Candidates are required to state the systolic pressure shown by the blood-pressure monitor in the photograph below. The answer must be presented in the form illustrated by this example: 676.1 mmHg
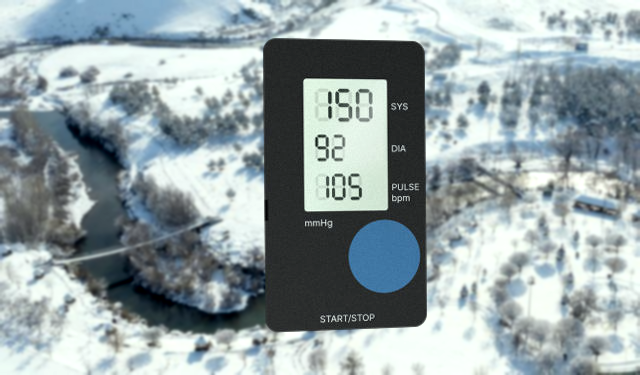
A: 150 mmHg
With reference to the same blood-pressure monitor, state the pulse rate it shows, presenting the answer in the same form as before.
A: 105 bpm
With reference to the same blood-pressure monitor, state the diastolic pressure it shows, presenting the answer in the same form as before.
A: 92 mmHg
